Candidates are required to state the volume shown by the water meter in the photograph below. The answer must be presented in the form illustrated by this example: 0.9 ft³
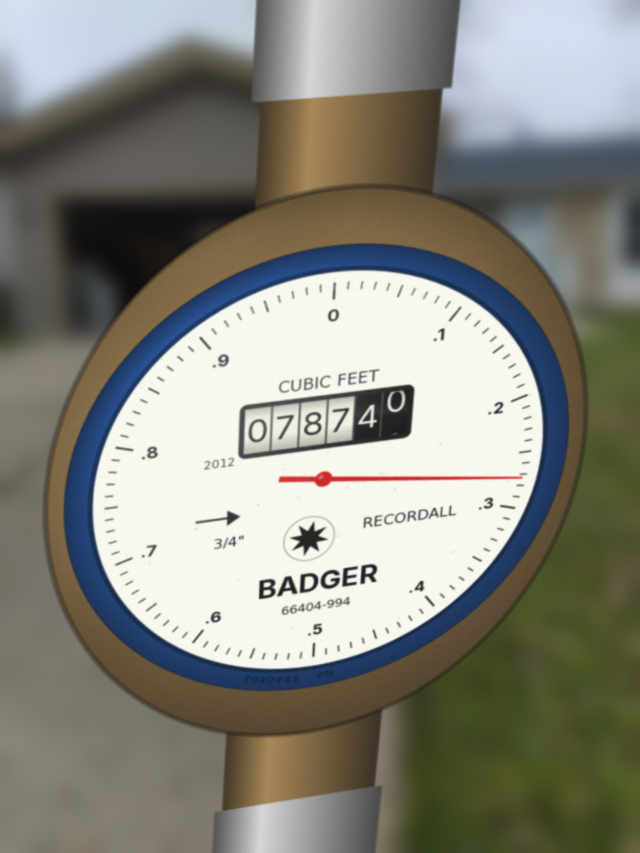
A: 78740.27 ft³
